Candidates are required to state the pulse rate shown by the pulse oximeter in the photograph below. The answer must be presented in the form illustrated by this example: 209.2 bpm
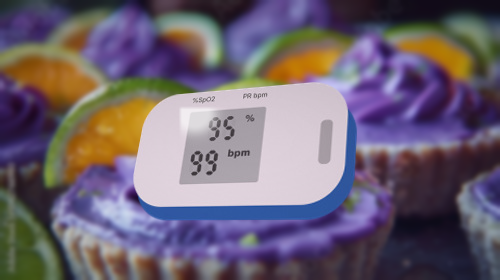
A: 99 bpm
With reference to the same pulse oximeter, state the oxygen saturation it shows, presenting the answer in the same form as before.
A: 95 %
